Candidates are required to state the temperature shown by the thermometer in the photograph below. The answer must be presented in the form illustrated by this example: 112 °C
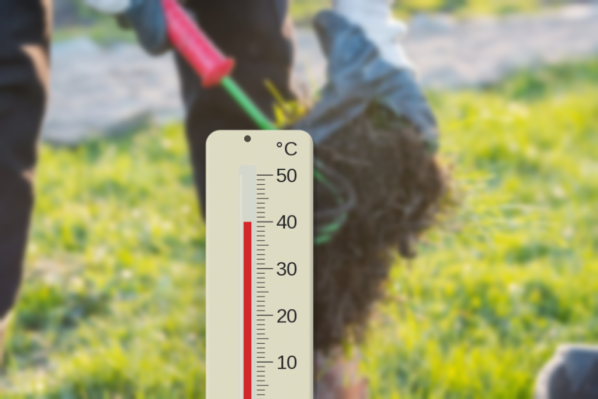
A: 40 °C
